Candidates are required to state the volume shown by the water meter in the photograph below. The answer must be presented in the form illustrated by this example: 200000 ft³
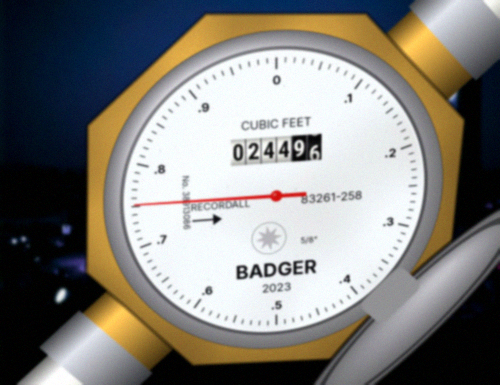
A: 24495.75 ft³
